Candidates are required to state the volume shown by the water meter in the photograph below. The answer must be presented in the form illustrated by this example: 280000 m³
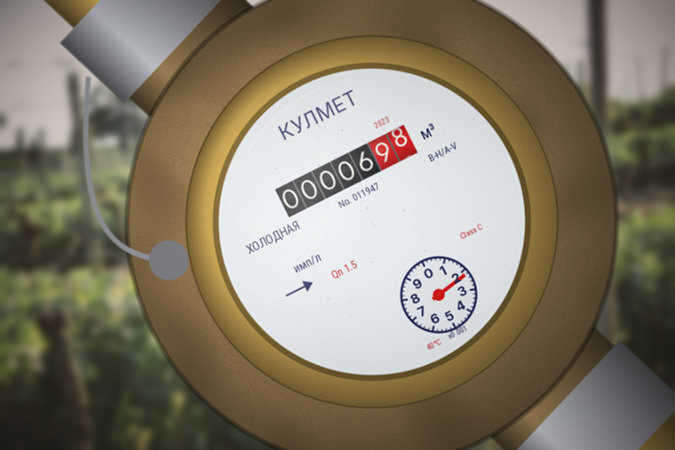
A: 6.982 m³
